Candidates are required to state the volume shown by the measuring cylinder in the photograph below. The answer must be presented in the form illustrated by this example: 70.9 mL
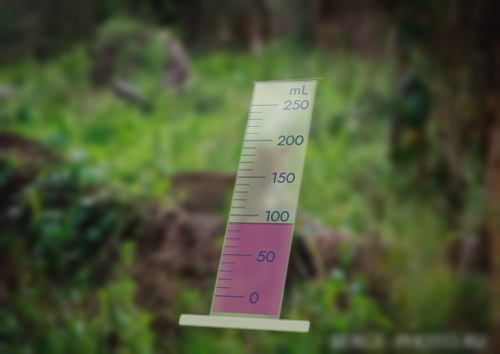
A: 90 mL
